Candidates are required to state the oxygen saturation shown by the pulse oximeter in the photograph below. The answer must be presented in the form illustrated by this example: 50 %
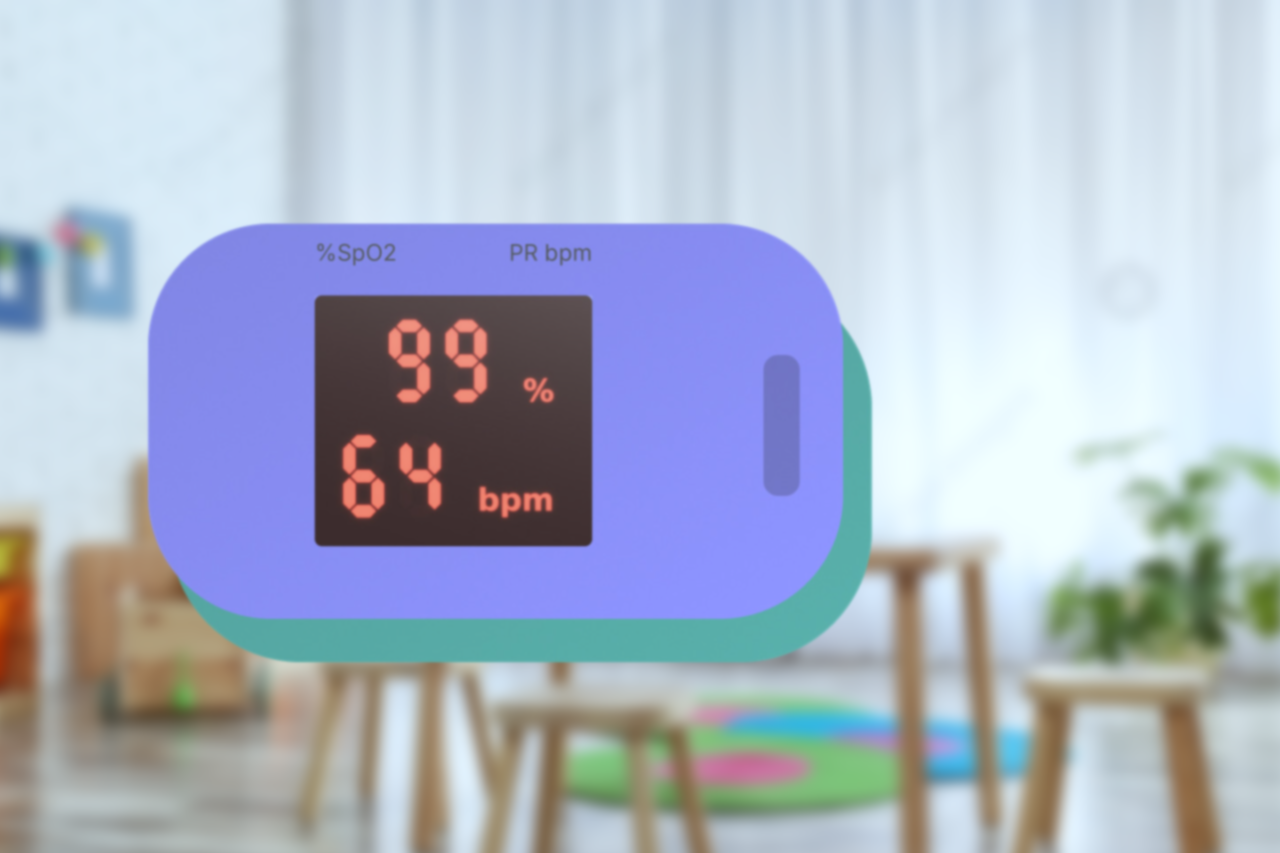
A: 99 %
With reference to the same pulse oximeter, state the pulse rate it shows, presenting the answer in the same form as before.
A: 64 bpm
